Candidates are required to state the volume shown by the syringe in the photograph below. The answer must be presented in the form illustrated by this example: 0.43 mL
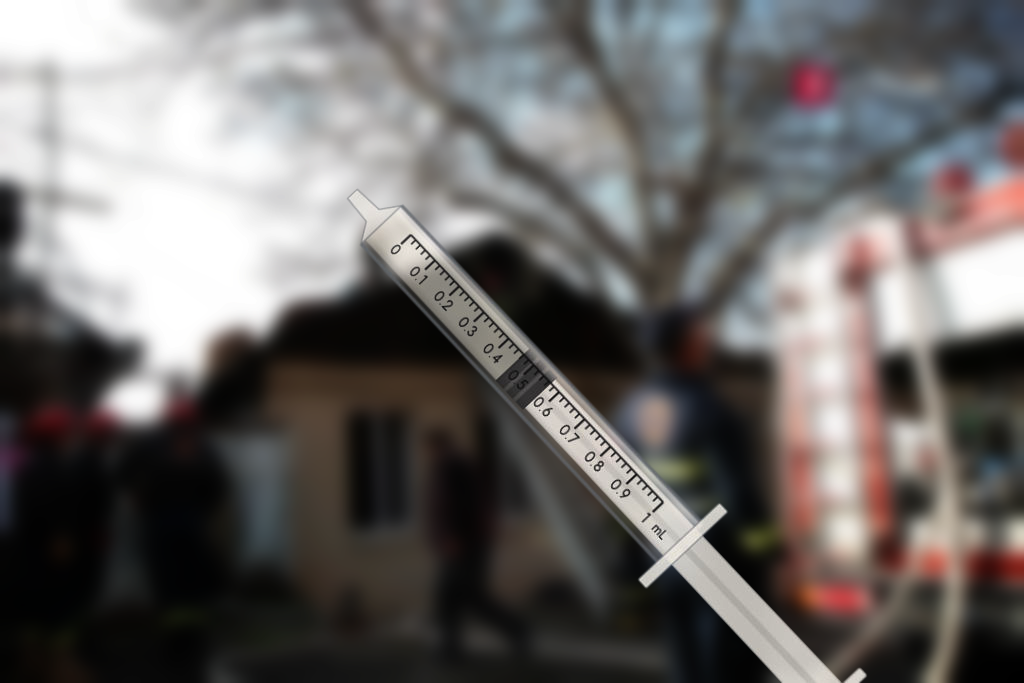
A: 0.46 mL
